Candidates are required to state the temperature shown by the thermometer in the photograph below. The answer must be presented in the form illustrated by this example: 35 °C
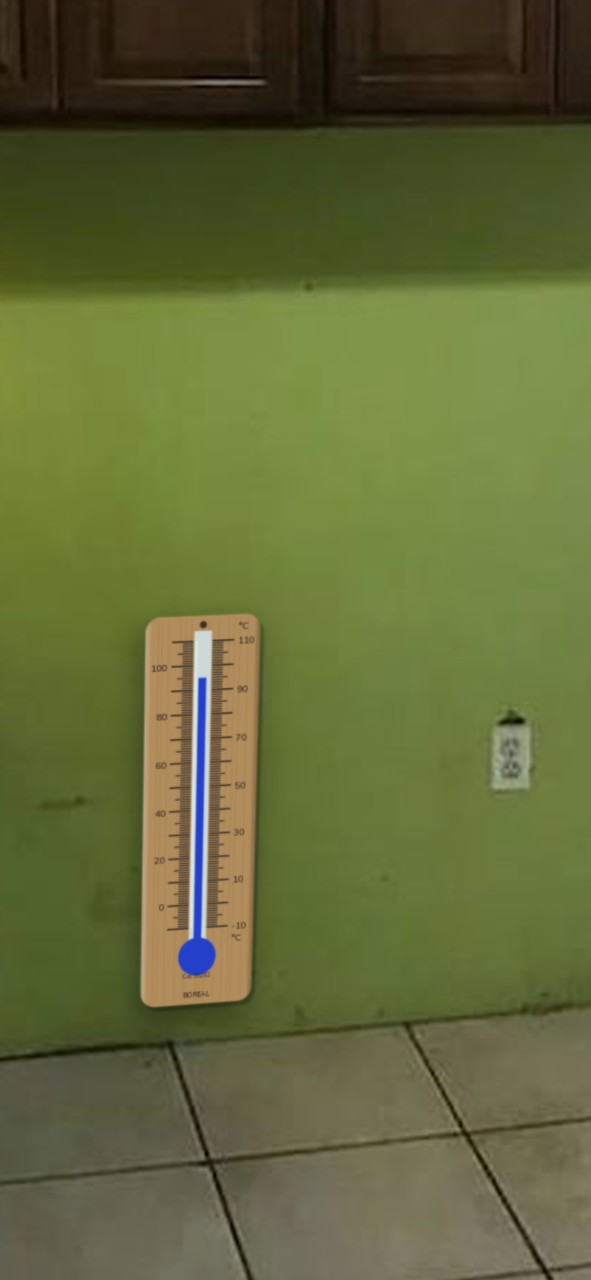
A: 95 °C
